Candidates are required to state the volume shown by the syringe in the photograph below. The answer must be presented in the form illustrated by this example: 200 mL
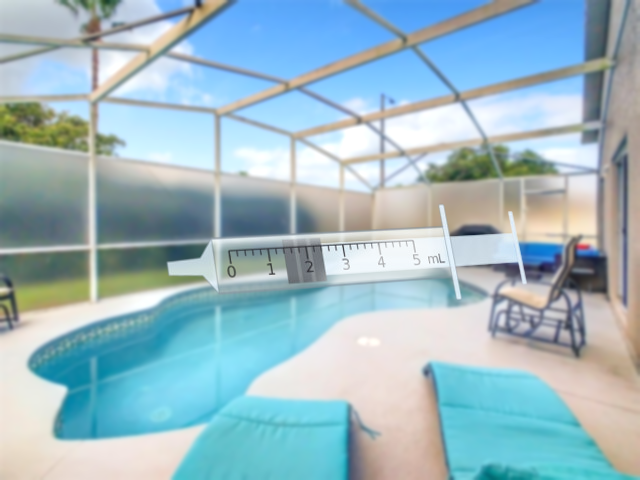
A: 1.4 mL
